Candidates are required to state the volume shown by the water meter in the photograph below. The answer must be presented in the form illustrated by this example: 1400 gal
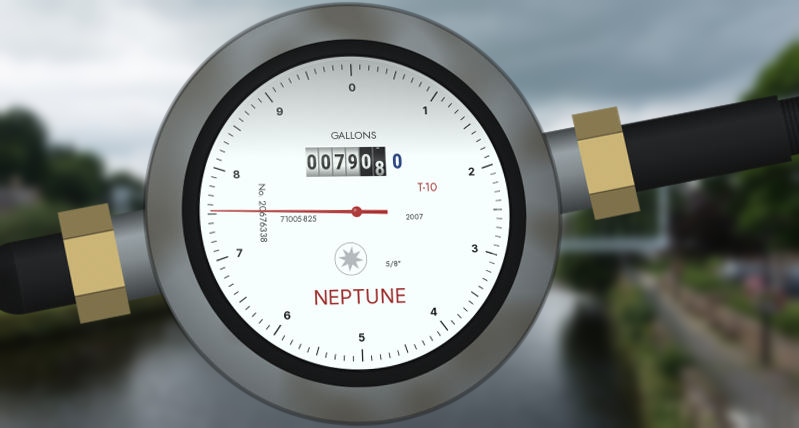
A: 79077.5 gal
